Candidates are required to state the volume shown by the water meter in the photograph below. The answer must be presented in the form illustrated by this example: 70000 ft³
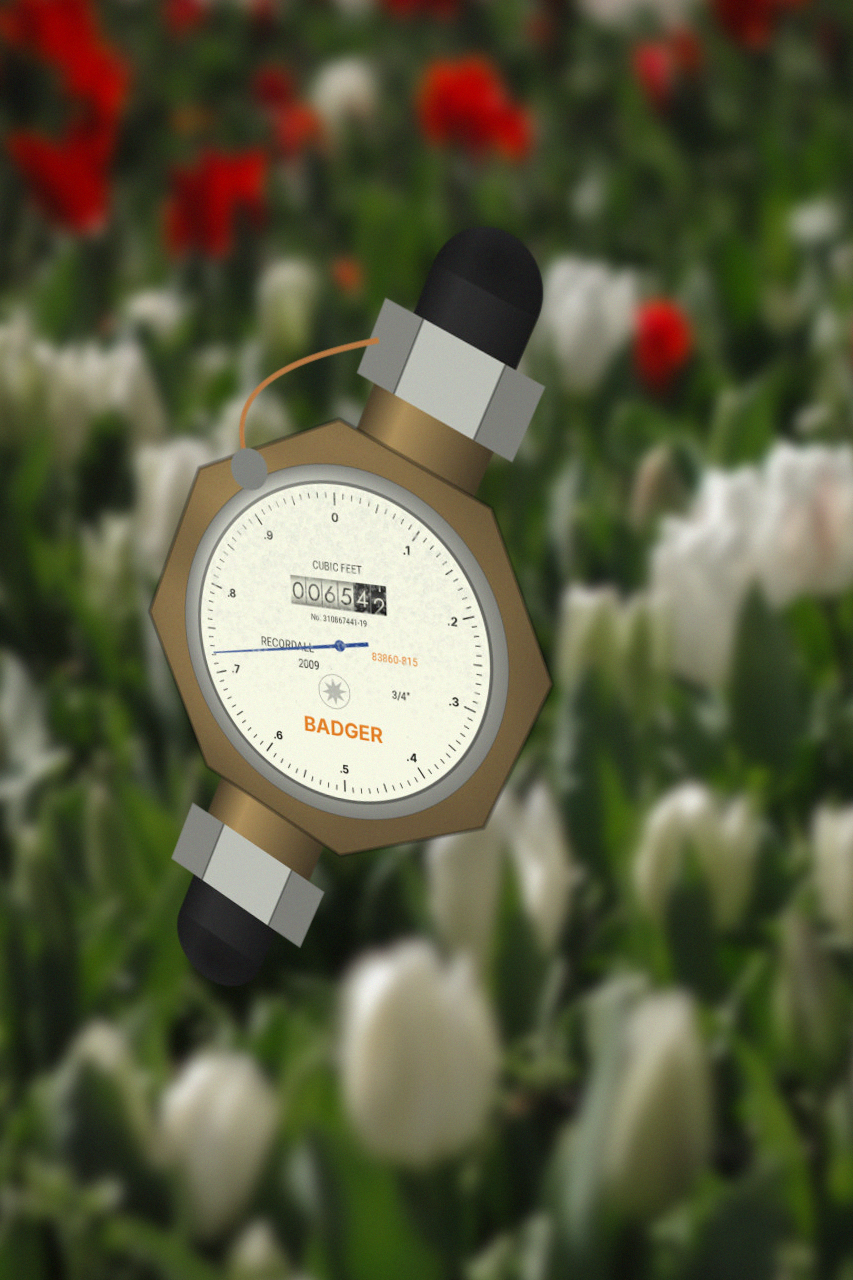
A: 6541.72 ft³
